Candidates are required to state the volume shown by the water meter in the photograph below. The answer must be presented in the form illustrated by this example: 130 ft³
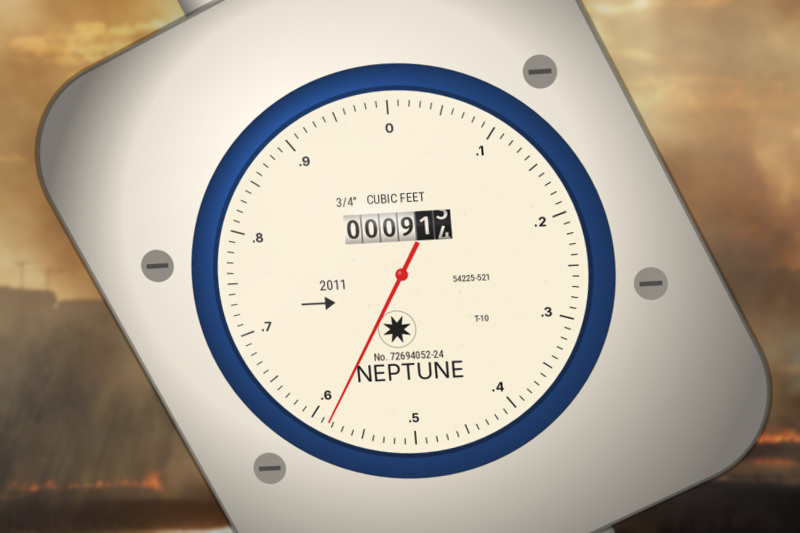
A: 913.58 ft³
